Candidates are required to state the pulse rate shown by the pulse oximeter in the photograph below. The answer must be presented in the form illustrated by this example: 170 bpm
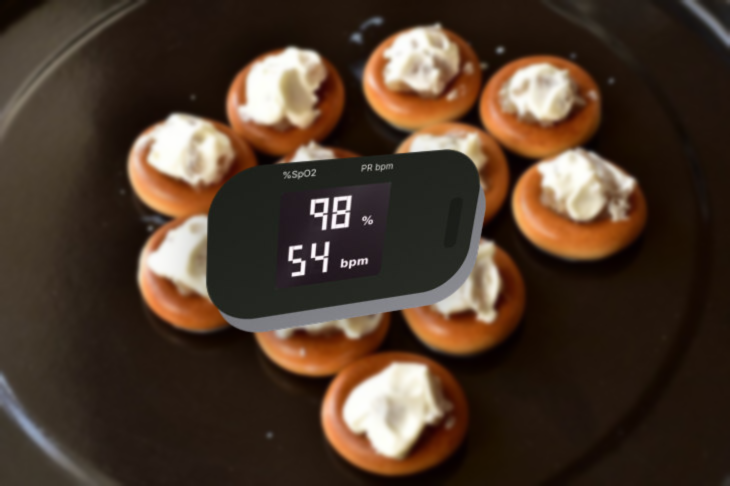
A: 54 bpm
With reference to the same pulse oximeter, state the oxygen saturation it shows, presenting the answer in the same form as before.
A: 98 %
